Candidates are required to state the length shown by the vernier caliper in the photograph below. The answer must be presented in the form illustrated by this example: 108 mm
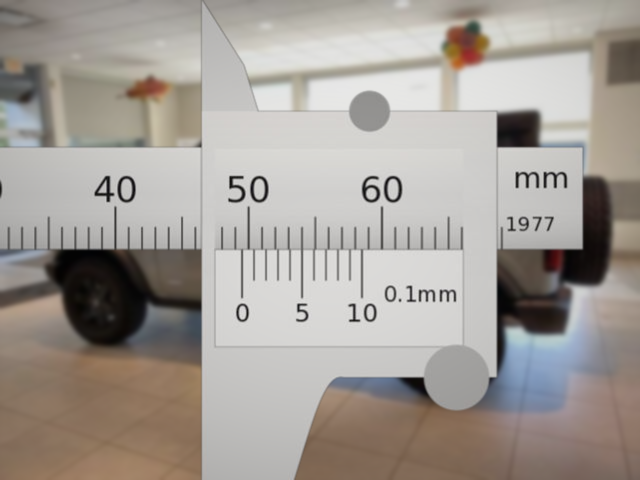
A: 49.5 mm
